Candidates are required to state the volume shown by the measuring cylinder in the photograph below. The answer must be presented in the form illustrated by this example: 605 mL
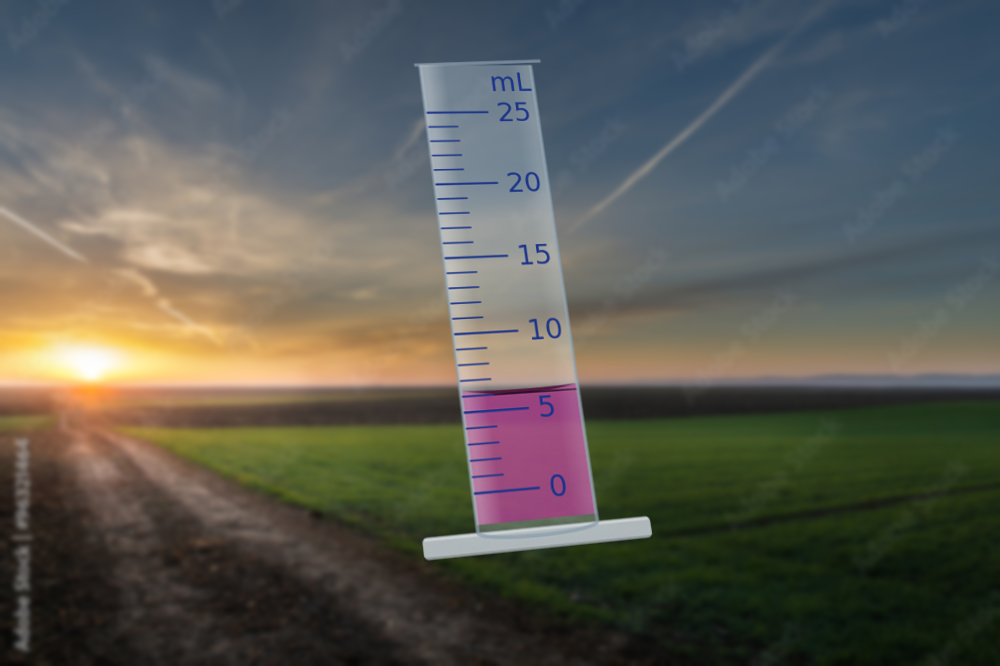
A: 6 mL
